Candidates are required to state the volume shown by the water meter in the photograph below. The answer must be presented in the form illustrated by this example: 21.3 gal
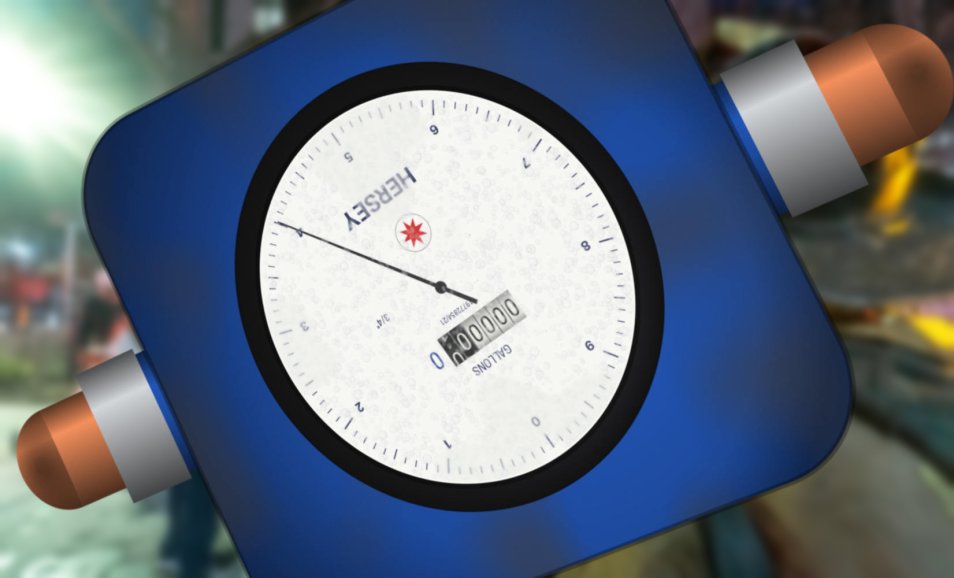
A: 4.0 gal
